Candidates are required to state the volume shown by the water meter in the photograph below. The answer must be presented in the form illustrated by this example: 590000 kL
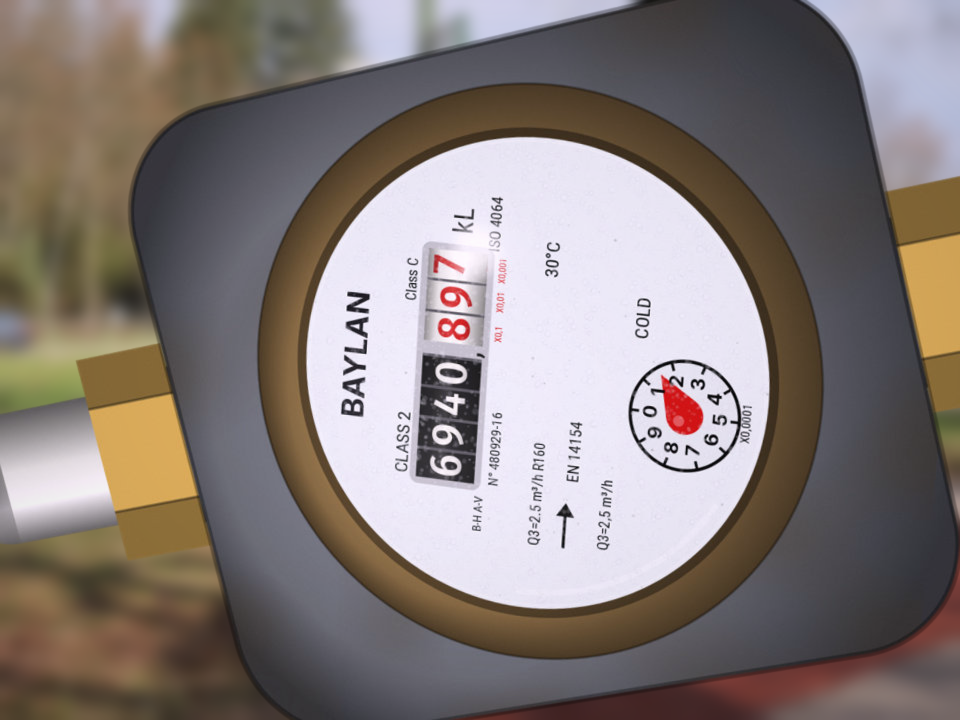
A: 6940.8971 kL
